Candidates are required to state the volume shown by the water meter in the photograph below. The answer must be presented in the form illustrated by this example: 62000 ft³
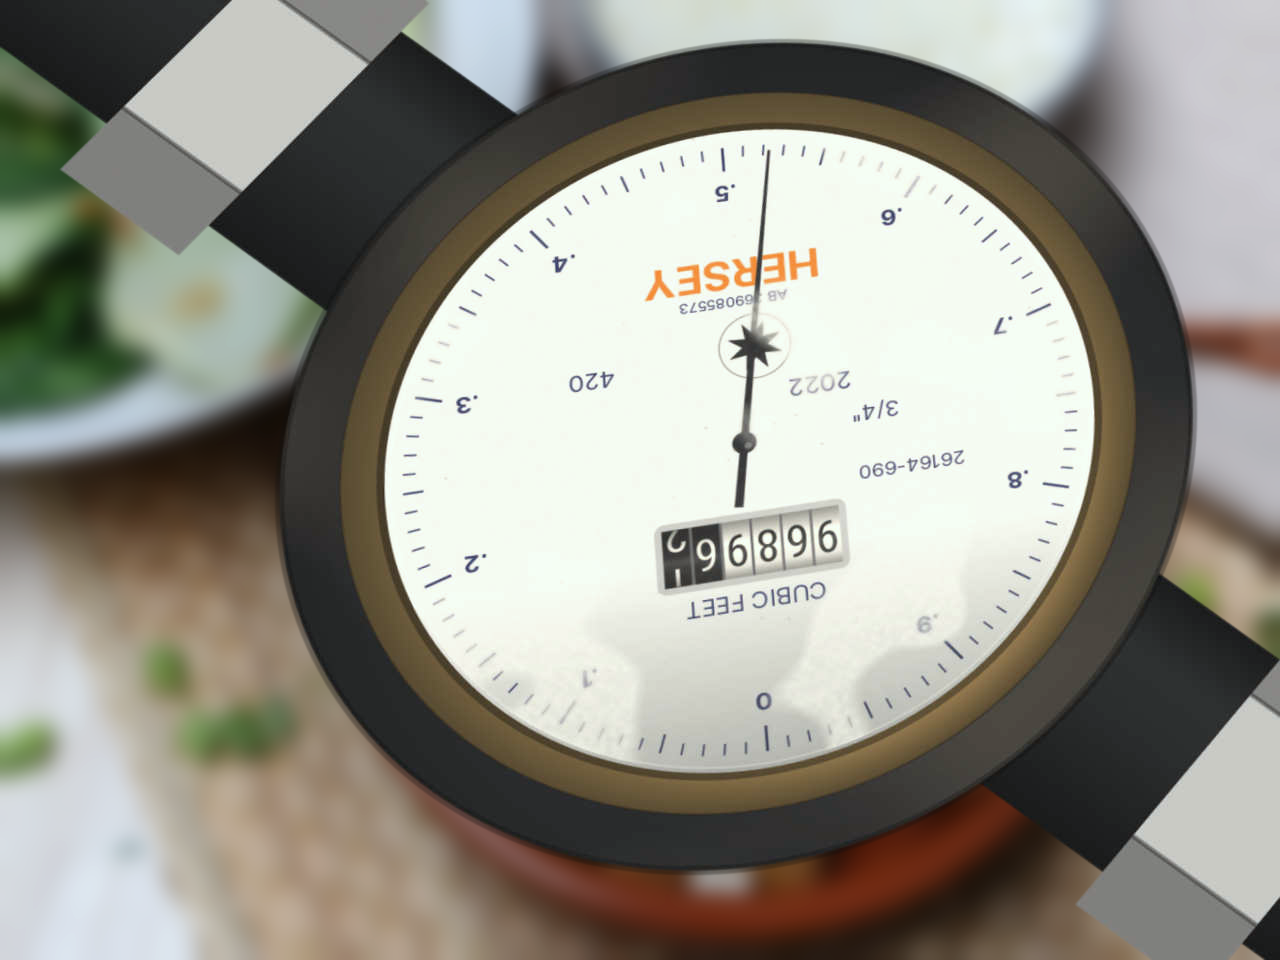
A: 968961.52 ft³
